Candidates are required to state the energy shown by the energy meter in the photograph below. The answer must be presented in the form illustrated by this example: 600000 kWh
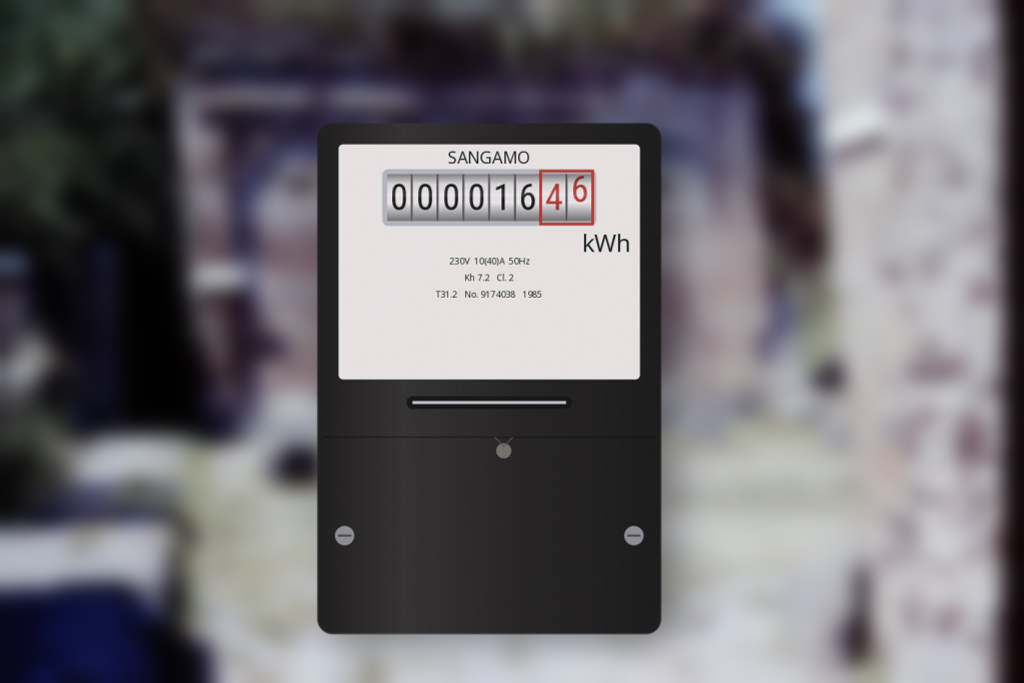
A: 16.46 kWh
